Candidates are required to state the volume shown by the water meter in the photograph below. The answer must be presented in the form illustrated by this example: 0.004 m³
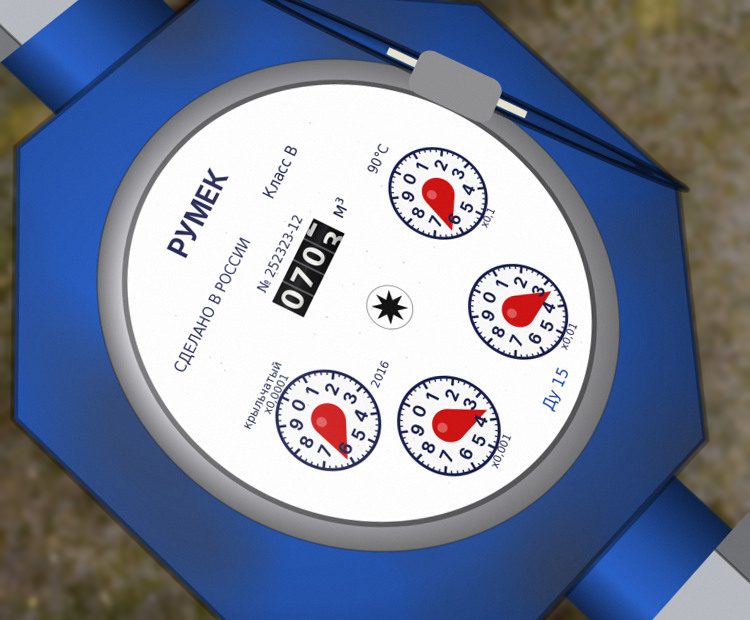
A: 702.6336 m³
